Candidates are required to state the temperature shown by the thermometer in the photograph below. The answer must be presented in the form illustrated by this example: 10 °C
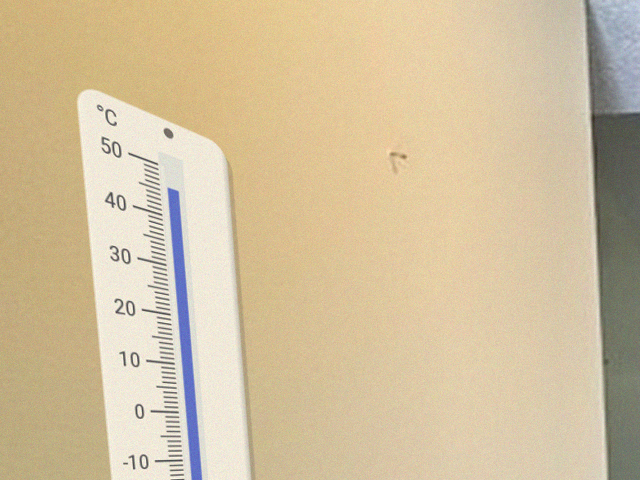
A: 46 °C
